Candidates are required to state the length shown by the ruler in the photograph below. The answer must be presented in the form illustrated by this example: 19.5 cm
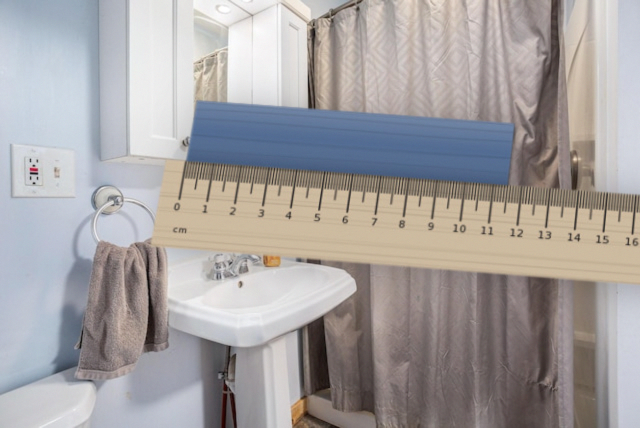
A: 11.5 cm
